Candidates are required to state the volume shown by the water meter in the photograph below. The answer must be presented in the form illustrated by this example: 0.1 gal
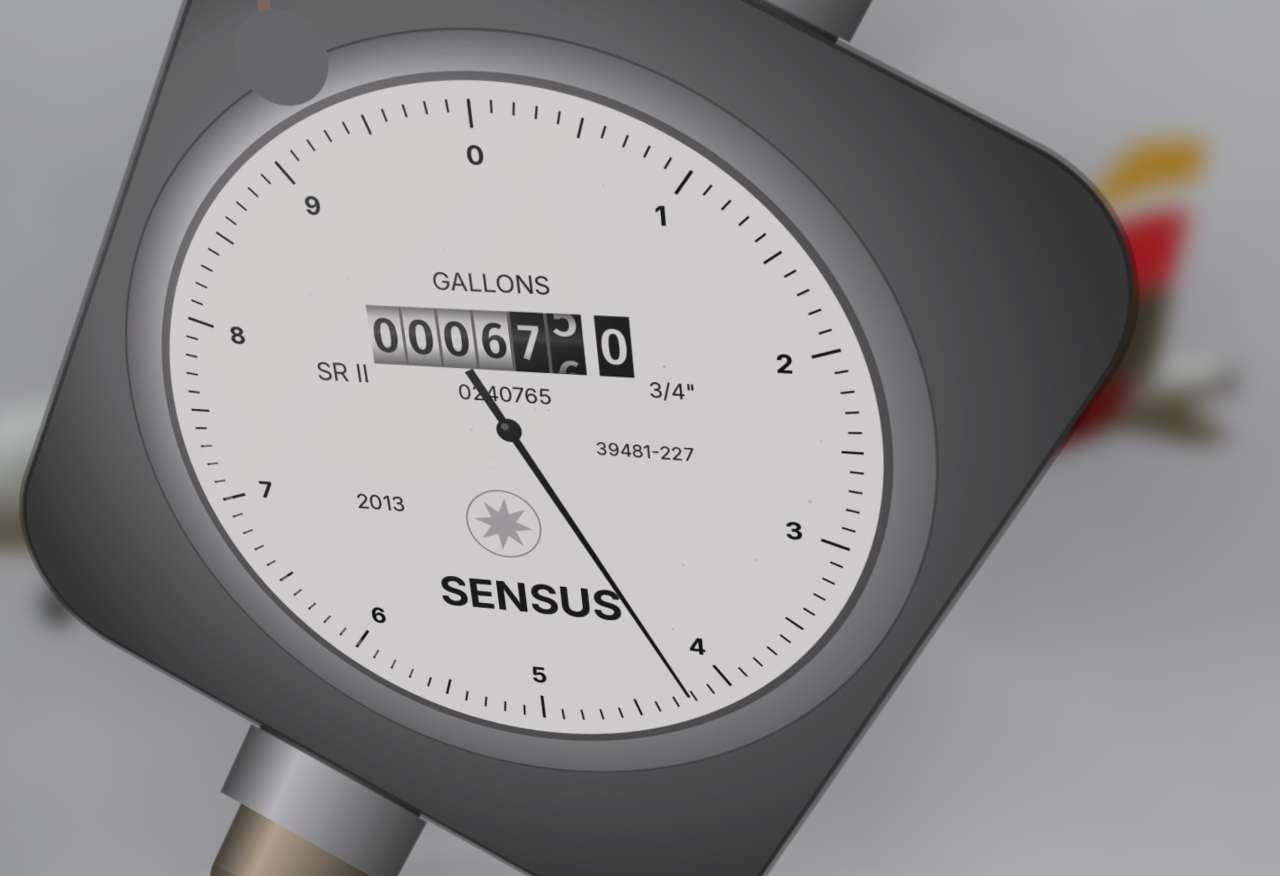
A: 6754.2 gal
